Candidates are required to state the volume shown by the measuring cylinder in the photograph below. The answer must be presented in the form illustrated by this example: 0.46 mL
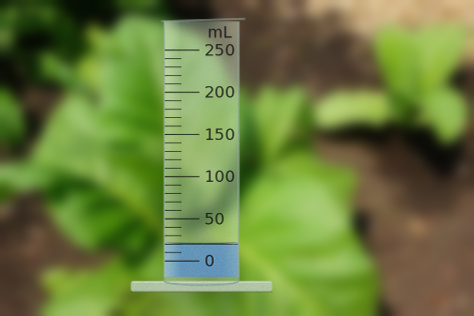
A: 20 mL
